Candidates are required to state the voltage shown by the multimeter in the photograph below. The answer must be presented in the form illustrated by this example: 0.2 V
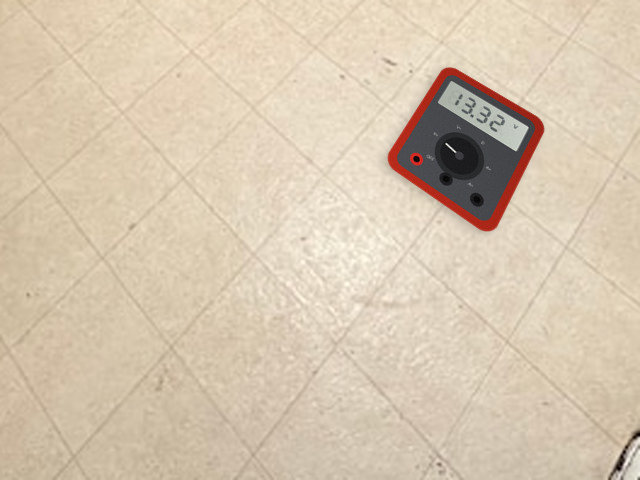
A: 13.32 V
